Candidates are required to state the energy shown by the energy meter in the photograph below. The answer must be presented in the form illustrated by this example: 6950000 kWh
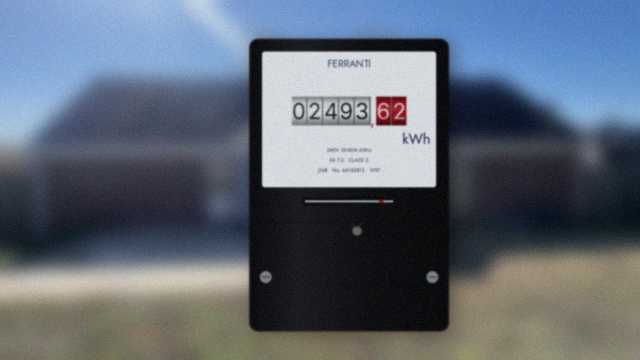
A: 2493.62 kWh
